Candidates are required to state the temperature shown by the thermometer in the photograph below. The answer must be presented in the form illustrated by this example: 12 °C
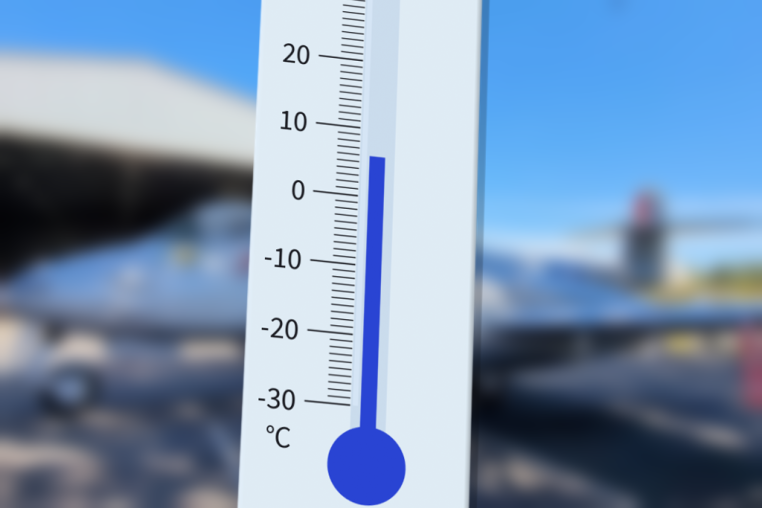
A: 6 °C
